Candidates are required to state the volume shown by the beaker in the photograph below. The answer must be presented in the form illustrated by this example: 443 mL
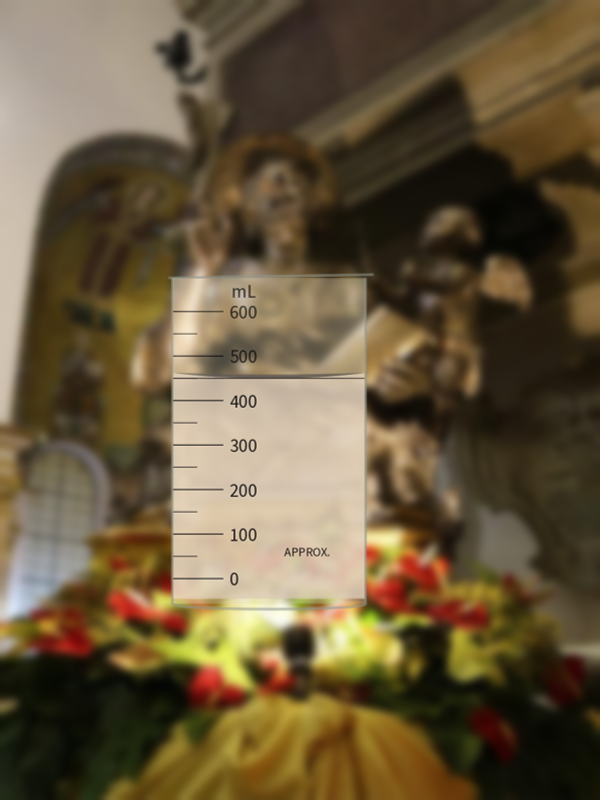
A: 450 mL
